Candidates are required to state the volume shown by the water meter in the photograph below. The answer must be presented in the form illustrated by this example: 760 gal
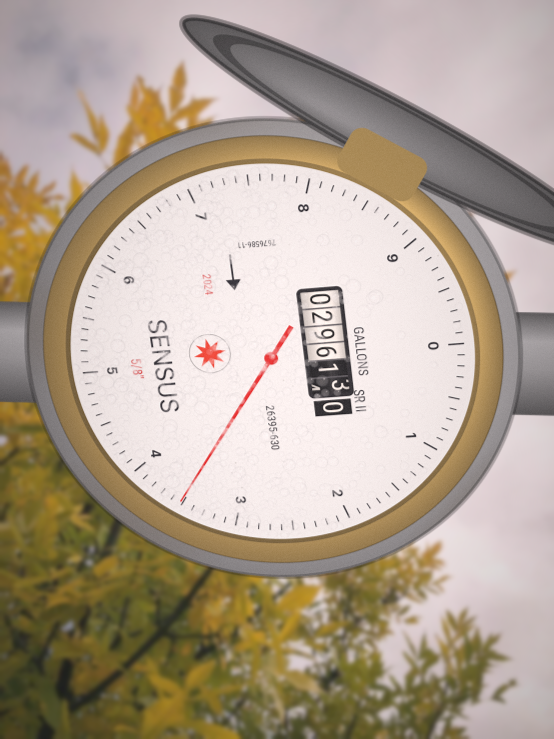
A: 296133.5 gal
